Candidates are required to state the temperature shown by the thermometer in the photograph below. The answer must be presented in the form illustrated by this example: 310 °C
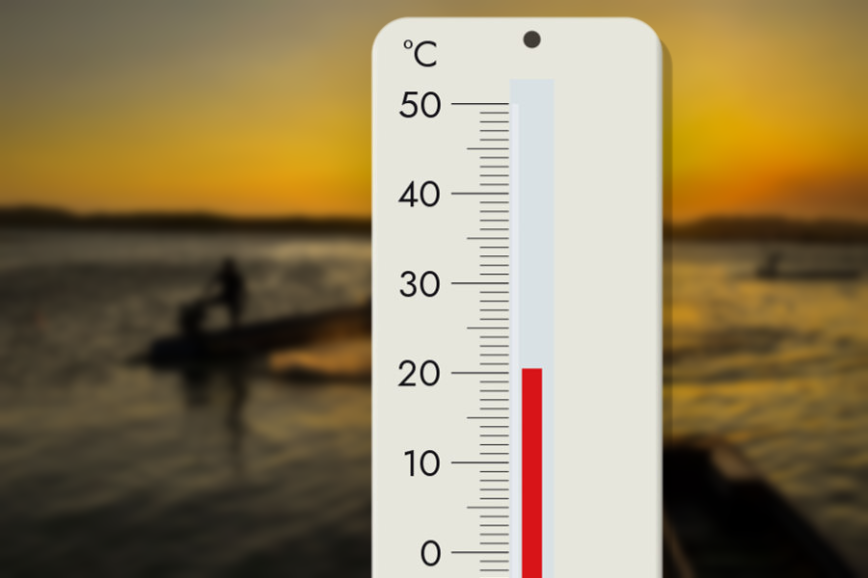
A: 20.5 °C
